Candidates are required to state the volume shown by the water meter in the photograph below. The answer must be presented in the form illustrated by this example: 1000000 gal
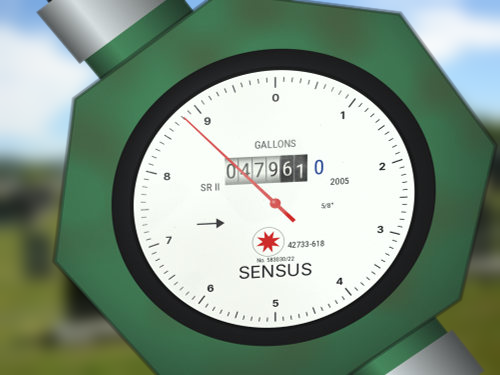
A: 479608.8 gal
